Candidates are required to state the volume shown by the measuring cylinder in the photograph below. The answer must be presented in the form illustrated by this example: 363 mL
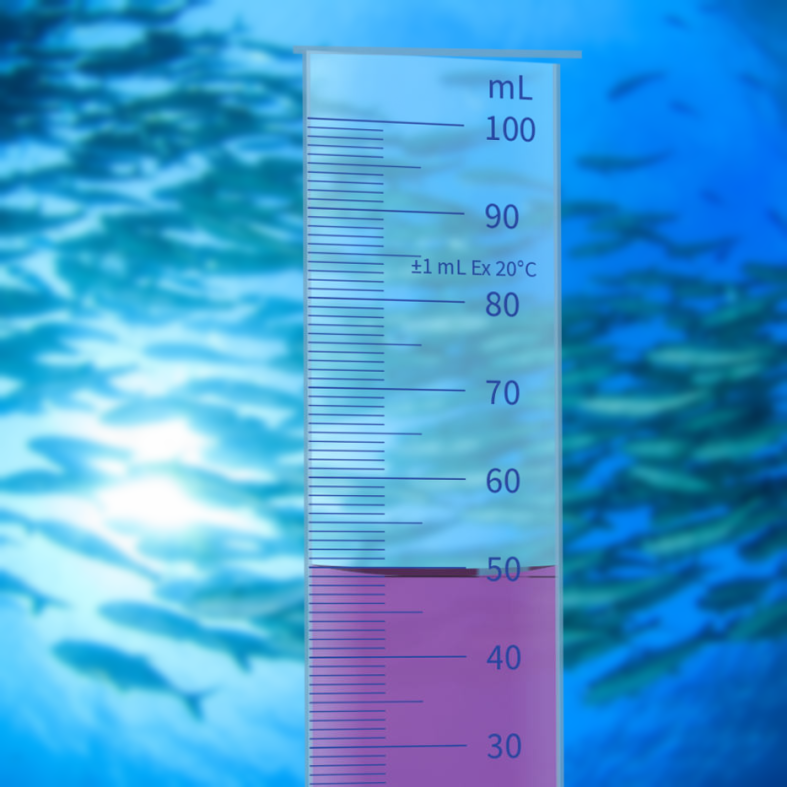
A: 49 mL
